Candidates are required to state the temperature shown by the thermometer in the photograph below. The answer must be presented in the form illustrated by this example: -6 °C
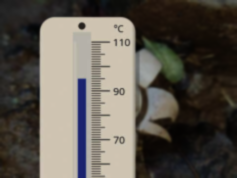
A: 95 °C
